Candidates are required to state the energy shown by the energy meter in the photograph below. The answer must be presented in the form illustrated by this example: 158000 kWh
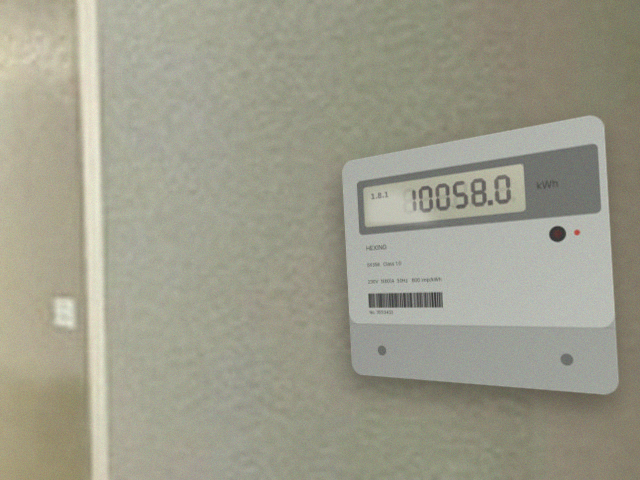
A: 10058.0 kWh
